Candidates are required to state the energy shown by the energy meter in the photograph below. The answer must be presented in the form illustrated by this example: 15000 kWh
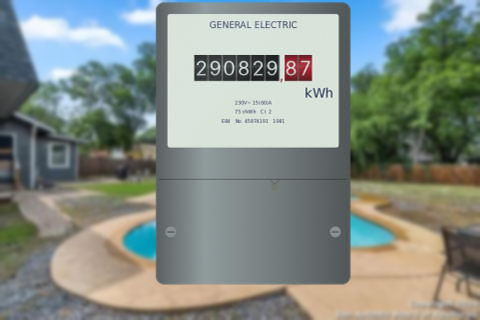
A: 290829.87 kWh
